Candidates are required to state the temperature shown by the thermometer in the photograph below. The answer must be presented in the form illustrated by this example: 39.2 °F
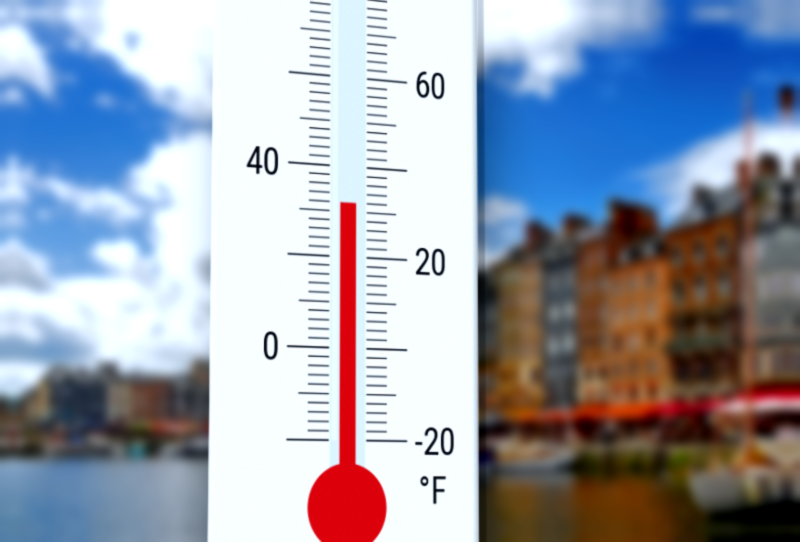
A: 32 °F
